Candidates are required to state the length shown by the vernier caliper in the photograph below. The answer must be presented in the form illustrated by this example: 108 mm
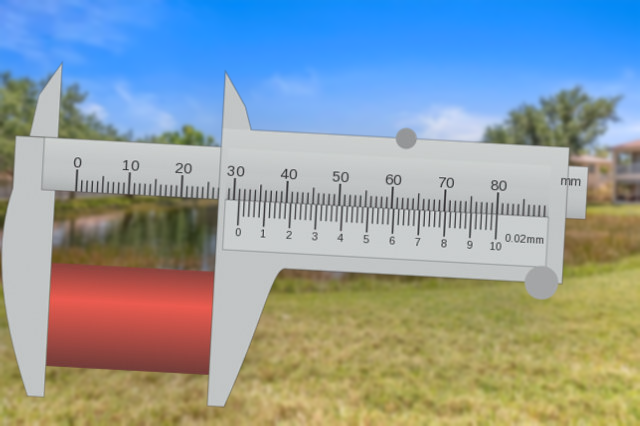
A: 31.0 mm
